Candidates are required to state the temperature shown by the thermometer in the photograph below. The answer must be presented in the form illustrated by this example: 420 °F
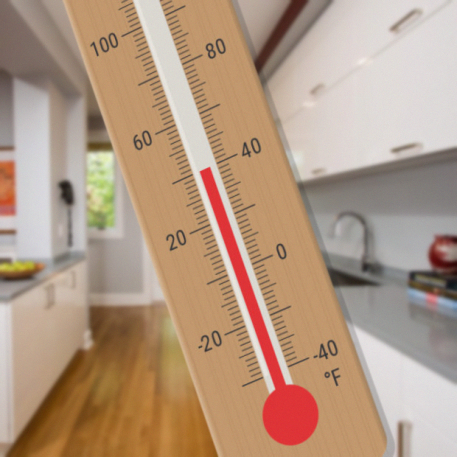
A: 40 °F
